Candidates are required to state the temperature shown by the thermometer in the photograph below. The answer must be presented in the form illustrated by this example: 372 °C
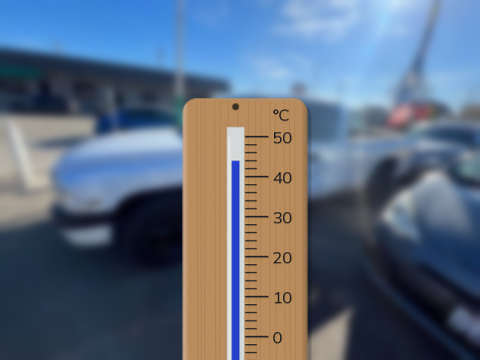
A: 44 °C
